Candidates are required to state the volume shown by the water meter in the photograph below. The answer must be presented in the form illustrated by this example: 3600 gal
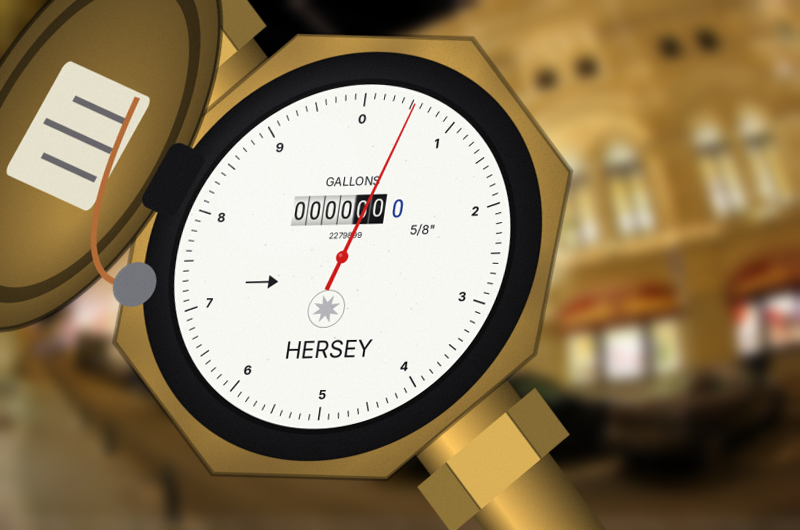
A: 0.5 gal
